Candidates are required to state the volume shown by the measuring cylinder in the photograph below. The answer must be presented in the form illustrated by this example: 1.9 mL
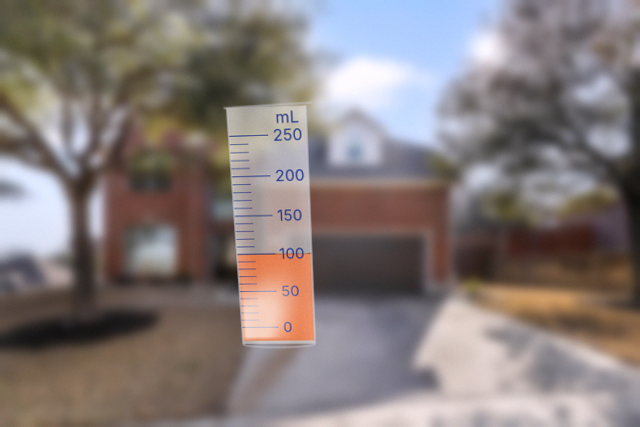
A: 100 mL
